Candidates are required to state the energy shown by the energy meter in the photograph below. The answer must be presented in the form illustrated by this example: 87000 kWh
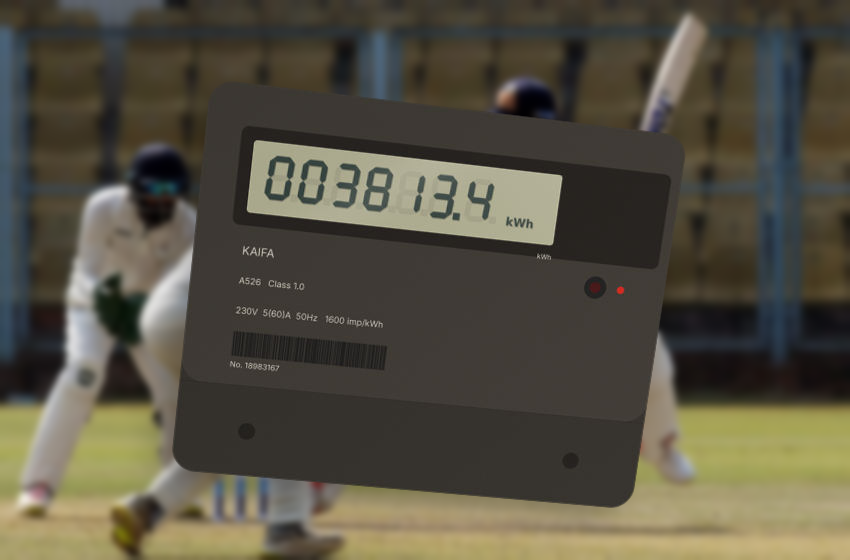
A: 3813.4 kWh
